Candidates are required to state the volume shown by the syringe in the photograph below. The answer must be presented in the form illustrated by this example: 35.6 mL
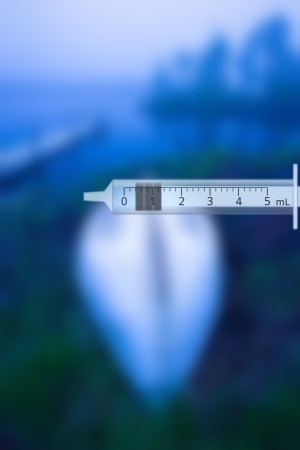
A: 0.4 mL
